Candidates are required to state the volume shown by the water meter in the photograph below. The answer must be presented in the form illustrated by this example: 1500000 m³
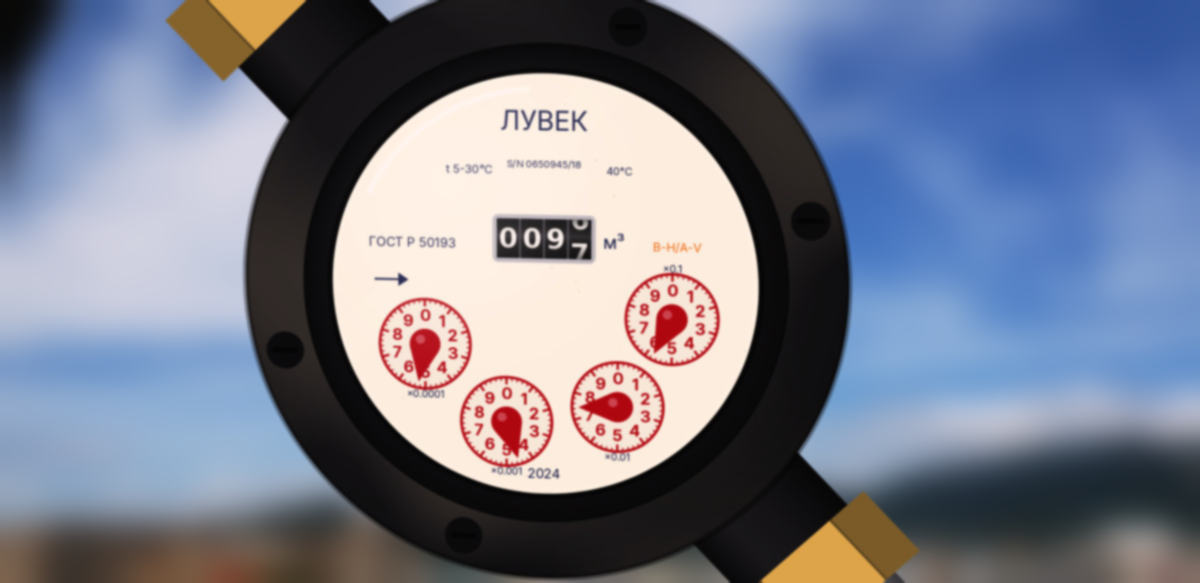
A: 96.5745 m³
